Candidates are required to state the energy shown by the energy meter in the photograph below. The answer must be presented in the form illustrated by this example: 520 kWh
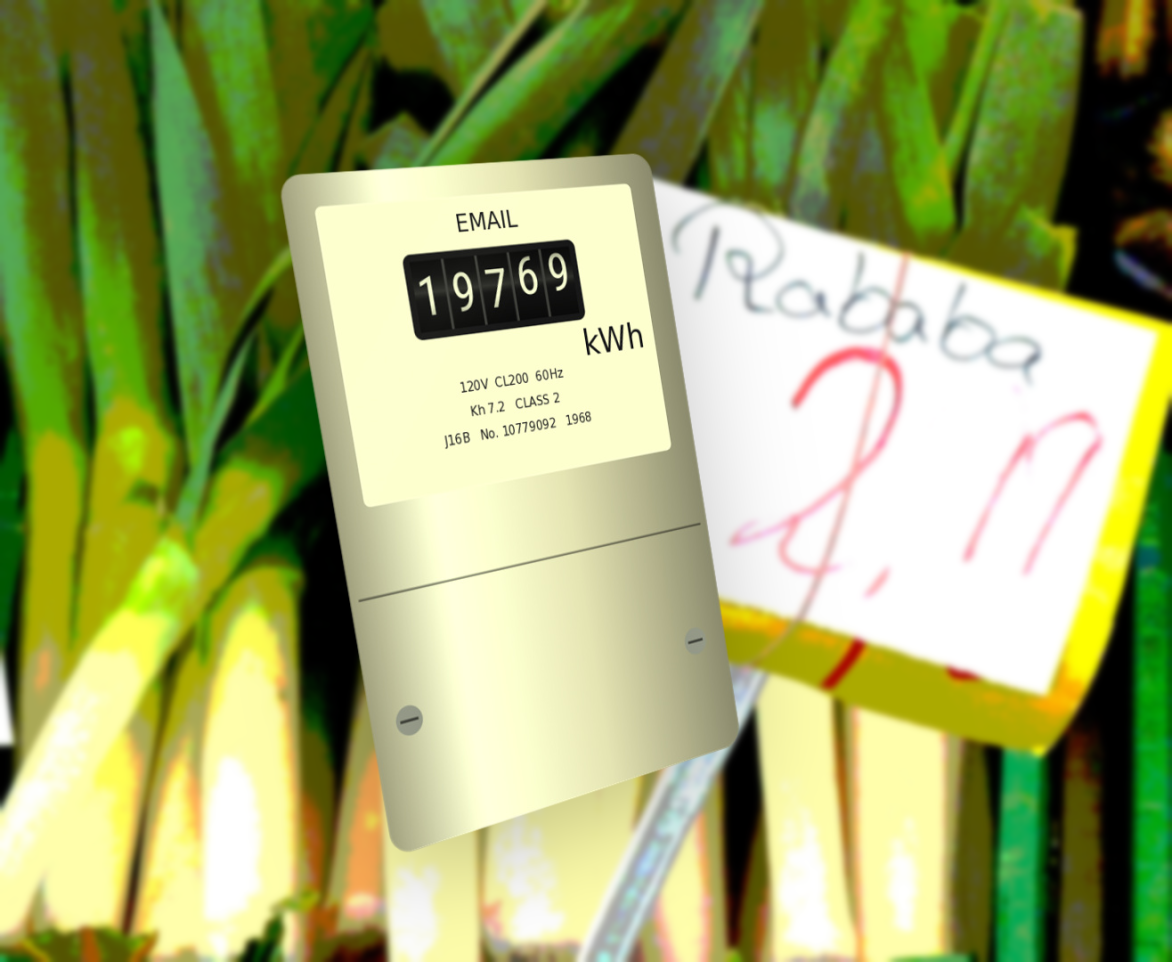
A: 19769 kWh
